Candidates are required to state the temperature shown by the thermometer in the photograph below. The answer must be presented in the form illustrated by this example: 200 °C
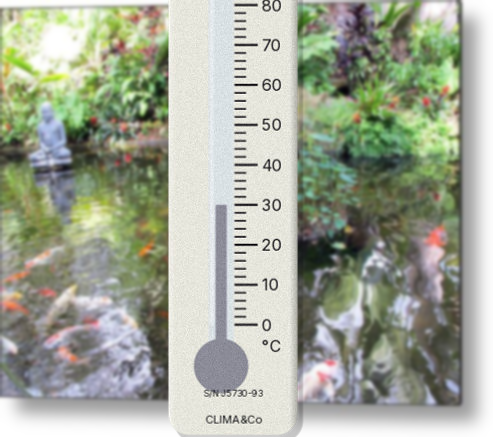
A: 30 °C
